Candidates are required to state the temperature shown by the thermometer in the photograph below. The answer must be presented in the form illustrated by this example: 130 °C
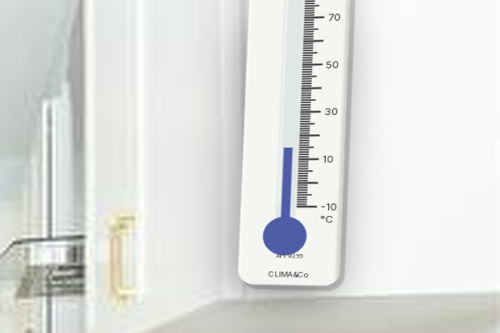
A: 15 °C
